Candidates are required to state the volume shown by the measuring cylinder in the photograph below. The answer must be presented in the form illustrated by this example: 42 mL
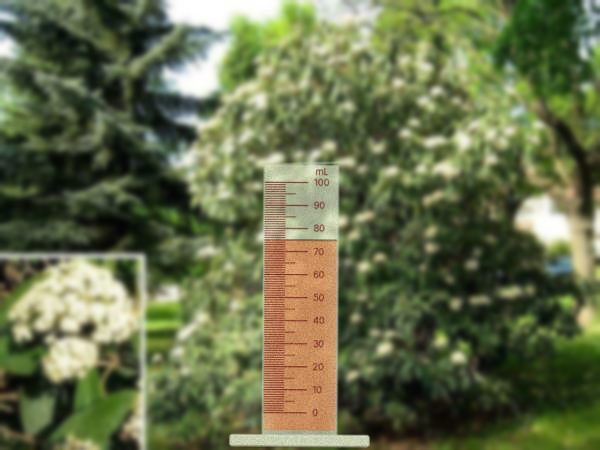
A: 75 mL
